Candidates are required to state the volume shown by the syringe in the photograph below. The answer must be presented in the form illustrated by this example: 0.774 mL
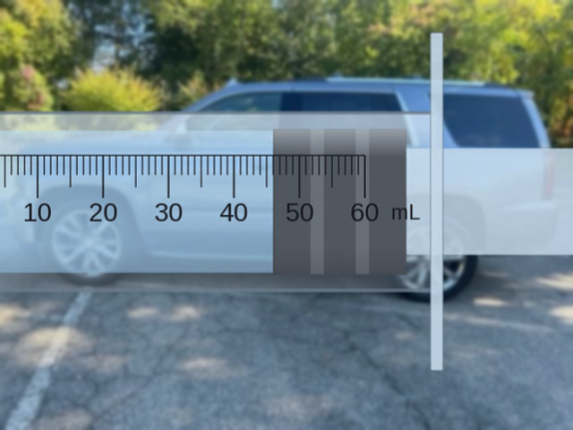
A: 46 mL
